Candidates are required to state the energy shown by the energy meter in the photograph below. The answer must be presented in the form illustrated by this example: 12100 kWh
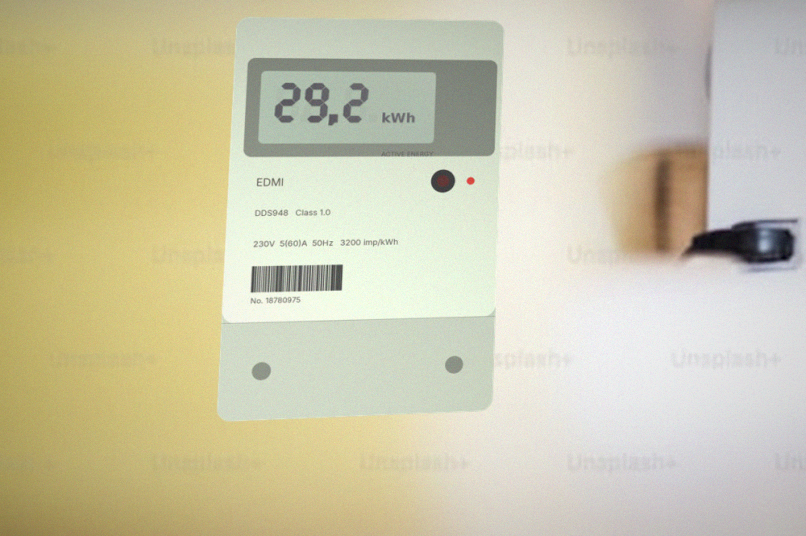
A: 29.2 kWh
